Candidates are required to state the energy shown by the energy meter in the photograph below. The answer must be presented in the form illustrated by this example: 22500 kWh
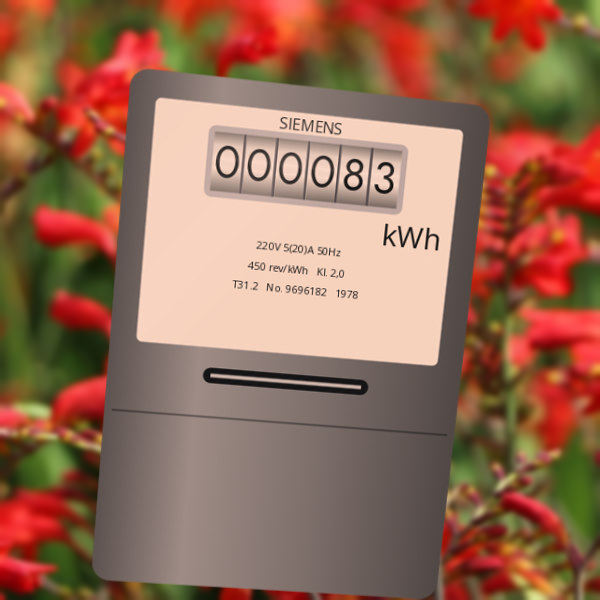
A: 83 kWh
